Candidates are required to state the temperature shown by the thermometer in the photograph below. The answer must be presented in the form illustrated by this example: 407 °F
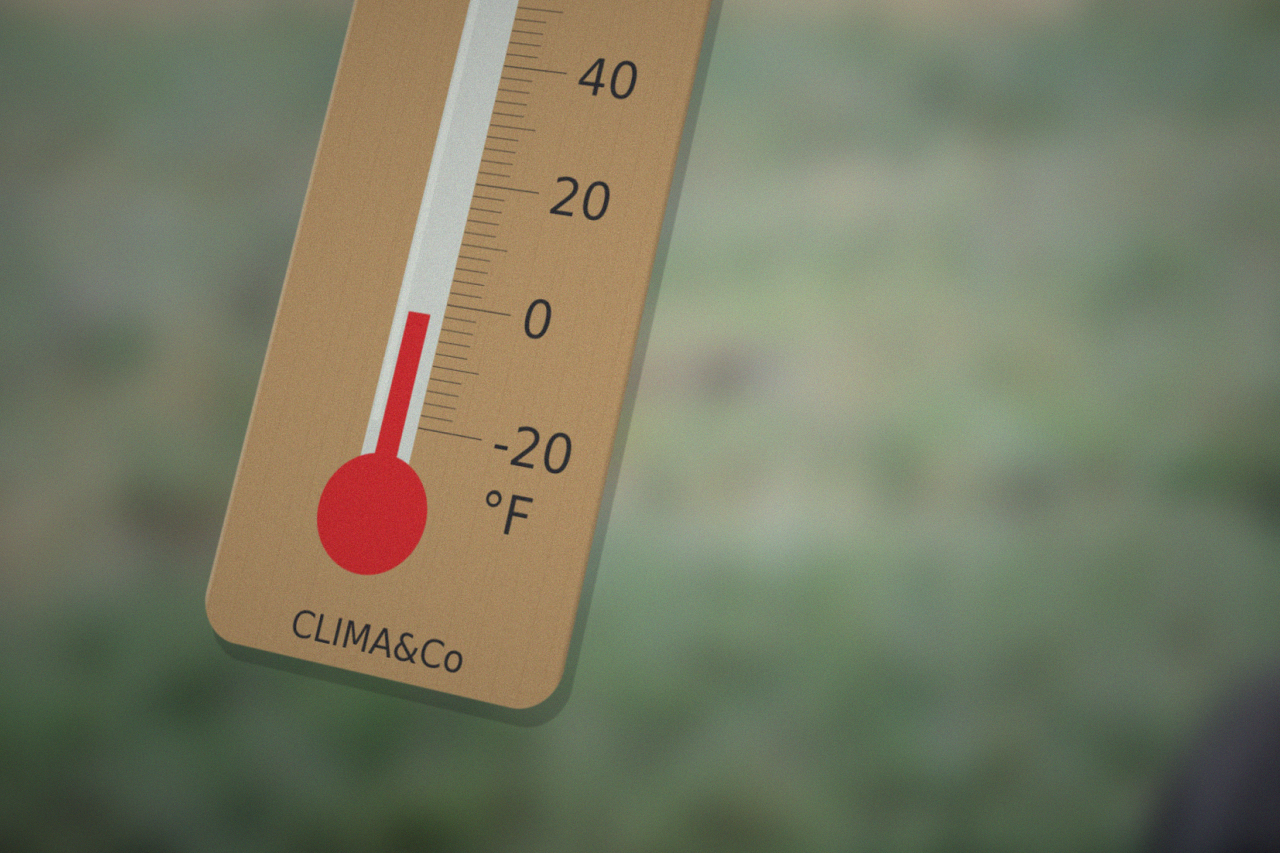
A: -2 °F
